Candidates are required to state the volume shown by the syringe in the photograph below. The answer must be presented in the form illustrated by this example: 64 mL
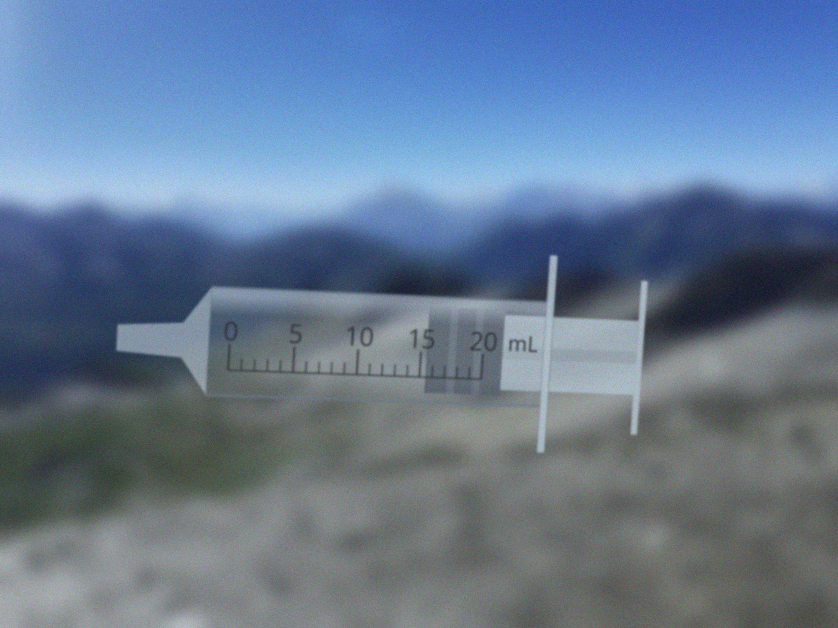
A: 15.5 mL
